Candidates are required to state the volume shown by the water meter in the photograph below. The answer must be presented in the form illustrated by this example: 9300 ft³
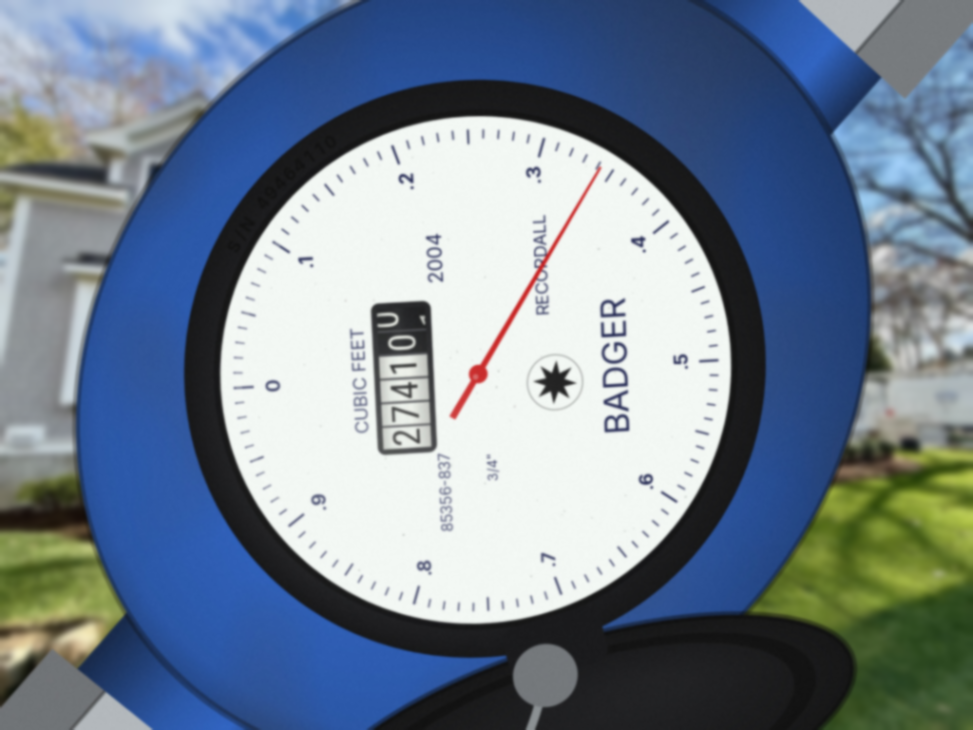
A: 274100.34 ft³
